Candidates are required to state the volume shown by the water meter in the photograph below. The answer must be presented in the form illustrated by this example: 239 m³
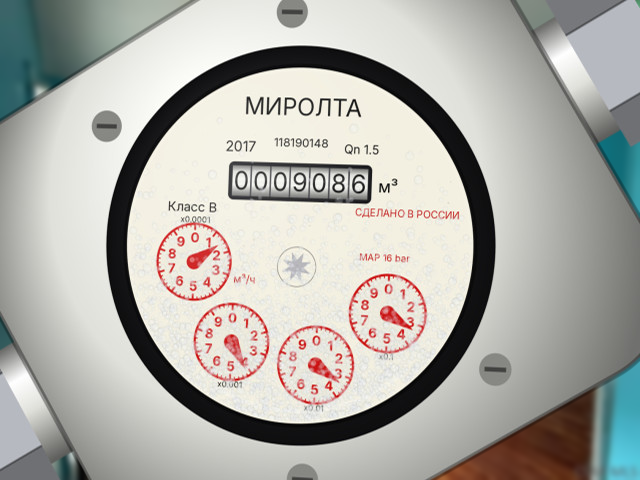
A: 9086.3341 m³
